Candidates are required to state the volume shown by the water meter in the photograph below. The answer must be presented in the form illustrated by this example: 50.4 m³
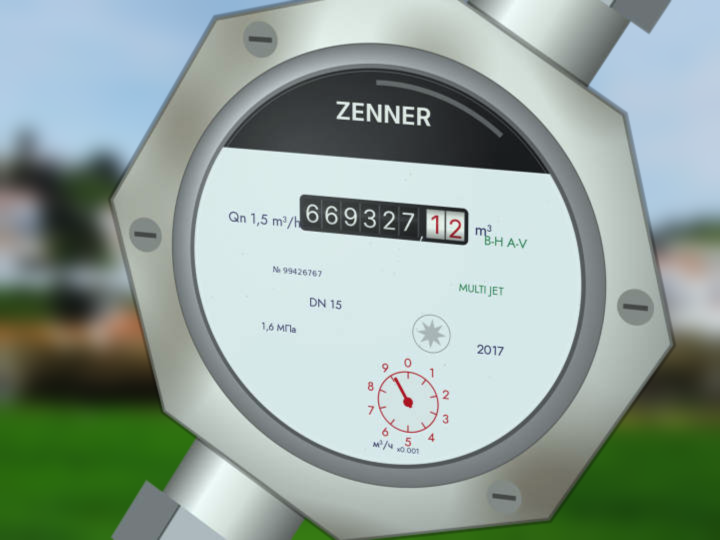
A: 669327.119 m³
